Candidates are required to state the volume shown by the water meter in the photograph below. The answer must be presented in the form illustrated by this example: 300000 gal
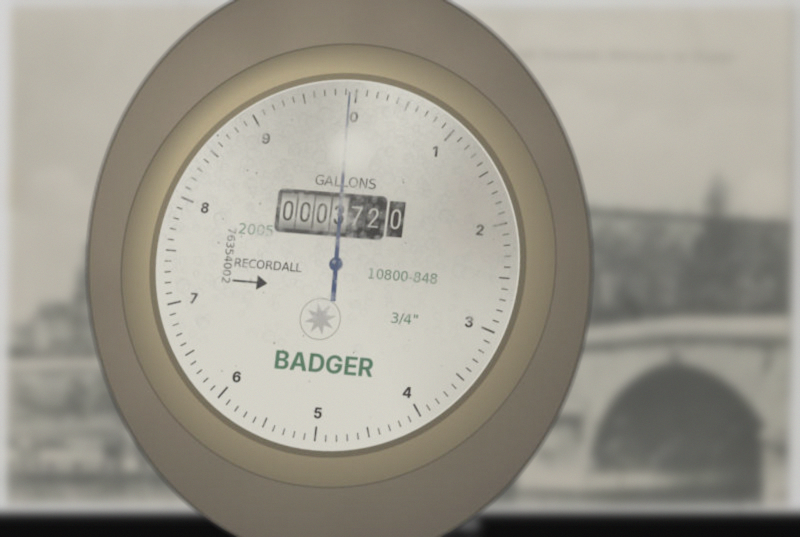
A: 3719.9 gal
